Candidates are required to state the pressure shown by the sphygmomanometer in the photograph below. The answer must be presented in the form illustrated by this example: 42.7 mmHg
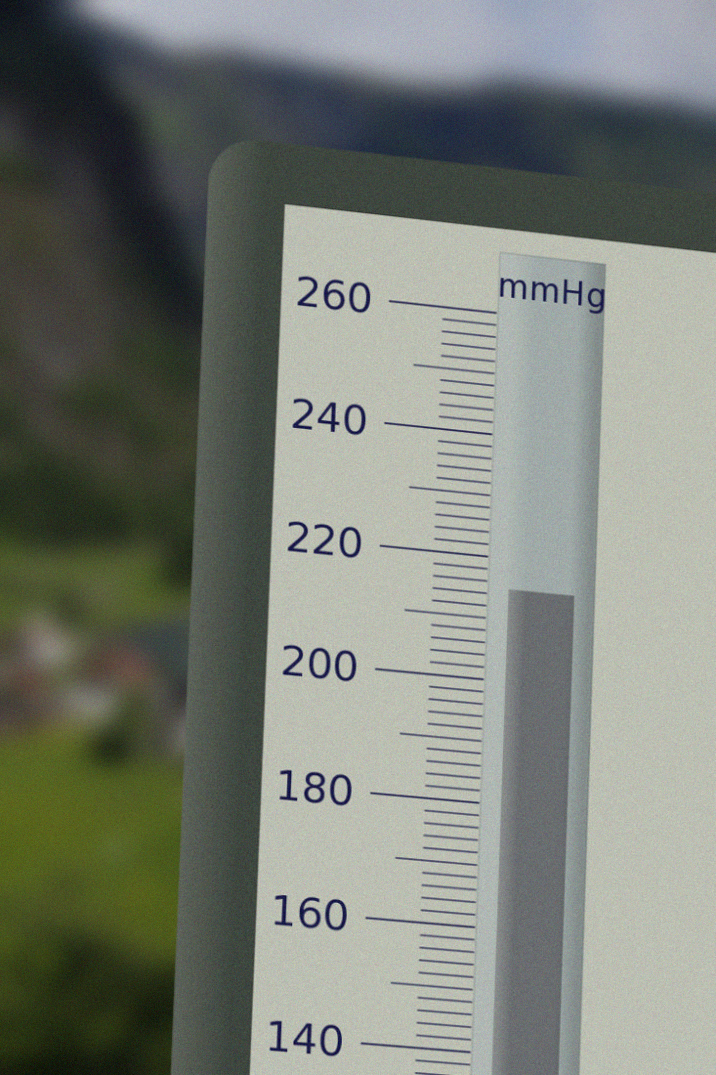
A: 215 mmHg
